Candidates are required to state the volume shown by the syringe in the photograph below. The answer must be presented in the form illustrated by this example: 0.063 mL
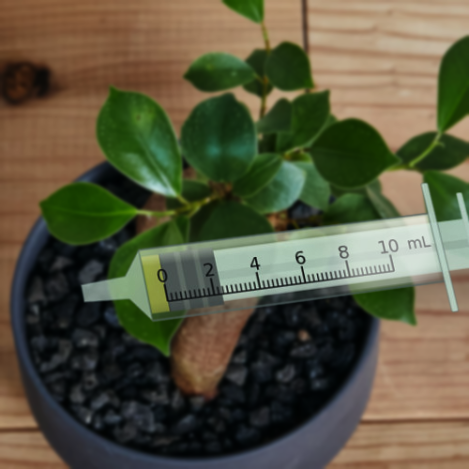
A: 0 mL
